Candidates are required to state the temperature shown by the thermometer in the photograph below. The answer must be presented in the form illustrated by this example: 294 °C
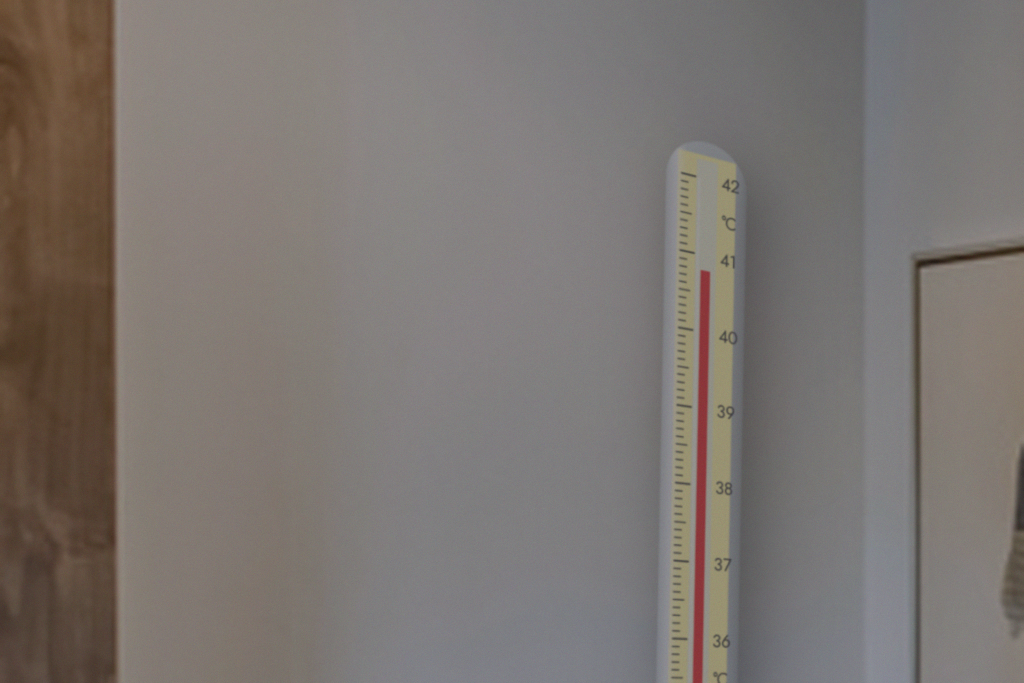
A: 40.8 °C
